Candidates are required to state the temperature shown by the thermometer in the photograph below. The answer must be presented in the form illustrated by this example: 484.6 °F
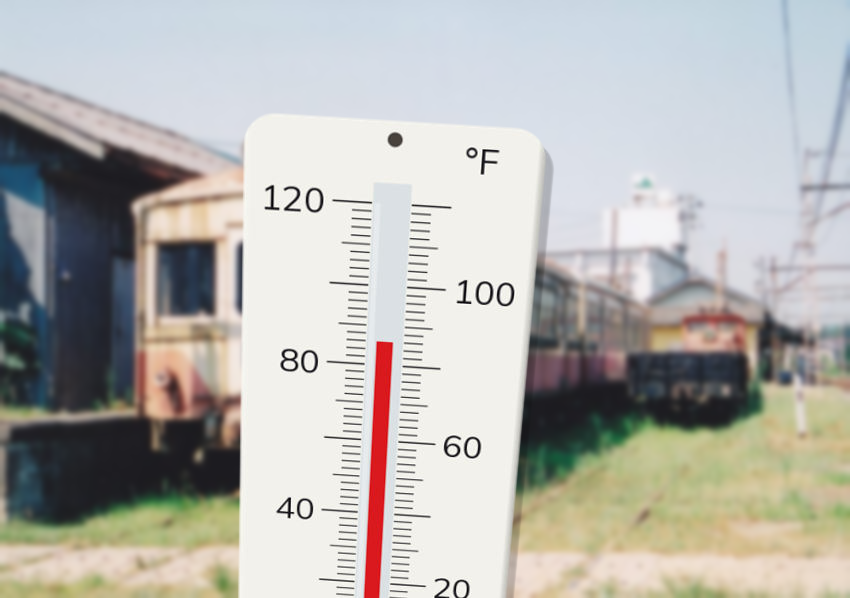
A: 86 °F
